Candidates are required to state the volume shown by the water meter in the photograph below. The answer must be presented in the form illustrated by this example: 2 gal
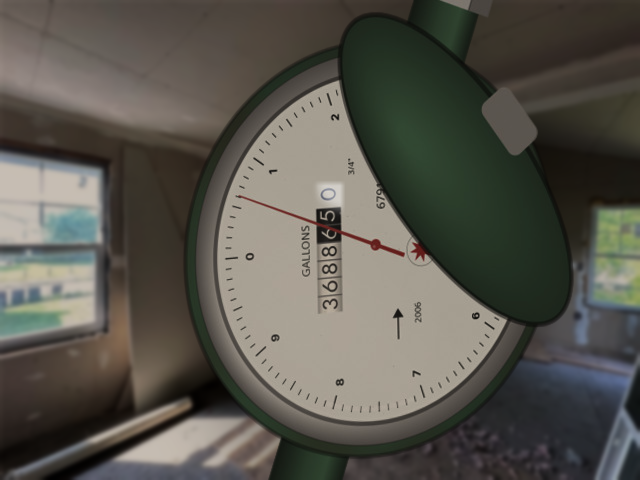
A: 3688650.6 gal
